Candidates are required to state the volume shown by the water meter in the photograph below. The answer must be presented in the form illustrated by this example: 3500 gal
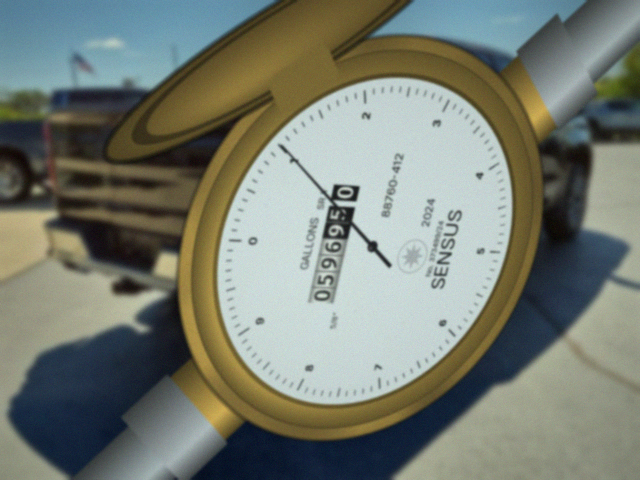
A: 596951.0 gal
